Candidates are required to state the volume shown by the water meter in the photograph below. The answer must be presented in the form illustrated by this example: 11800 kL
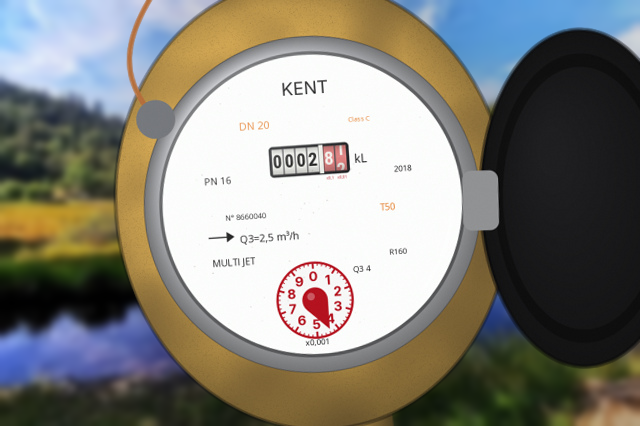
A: 2.814 kL
